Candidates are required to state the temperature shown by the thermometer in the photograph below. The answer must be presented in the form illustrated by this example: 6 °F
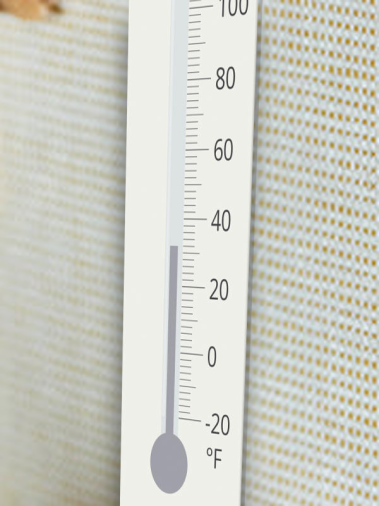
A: 32 °F
